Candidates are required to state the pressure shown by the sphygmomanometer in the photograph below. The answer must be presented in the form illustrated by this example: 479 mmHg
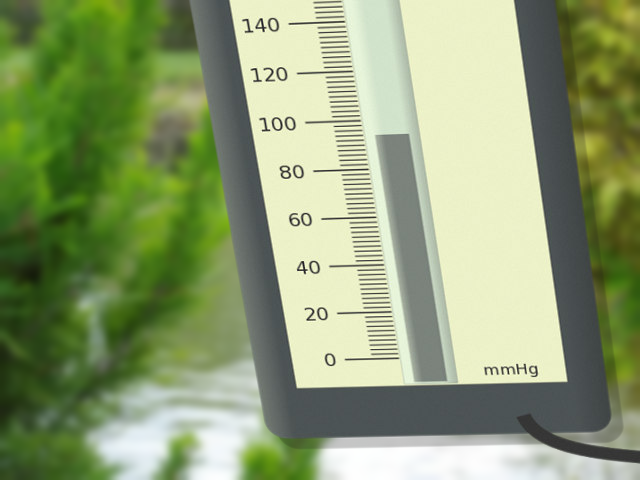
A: 94 mmHg
